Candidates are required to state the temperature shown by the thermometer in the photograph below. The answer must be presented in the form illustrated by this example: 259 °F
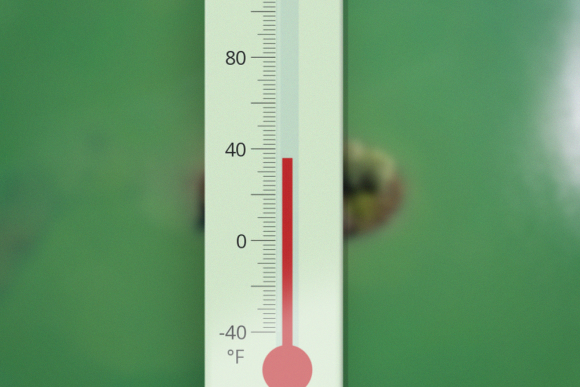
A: 36 °F
